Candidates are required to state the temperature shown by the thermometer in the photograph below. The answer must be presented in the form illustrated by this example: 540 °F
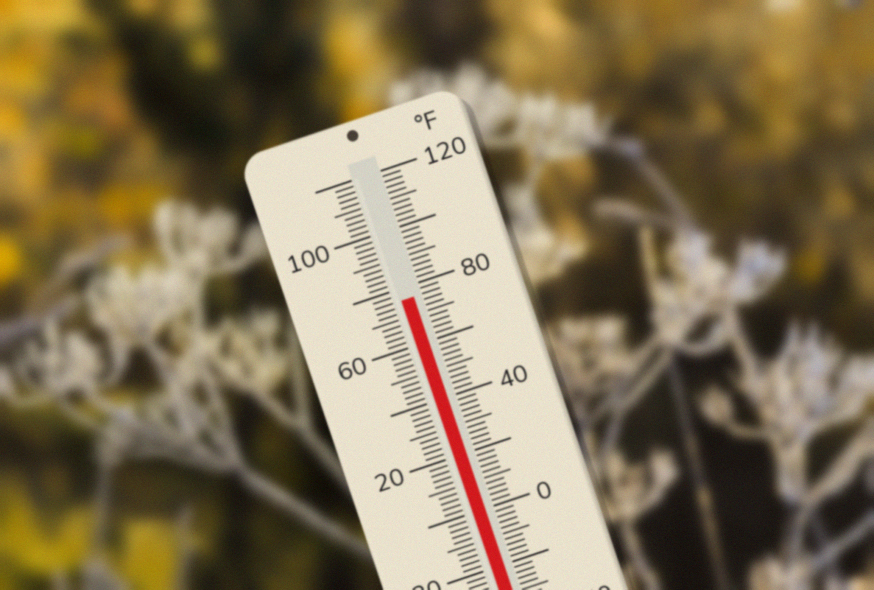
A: 76 °F
